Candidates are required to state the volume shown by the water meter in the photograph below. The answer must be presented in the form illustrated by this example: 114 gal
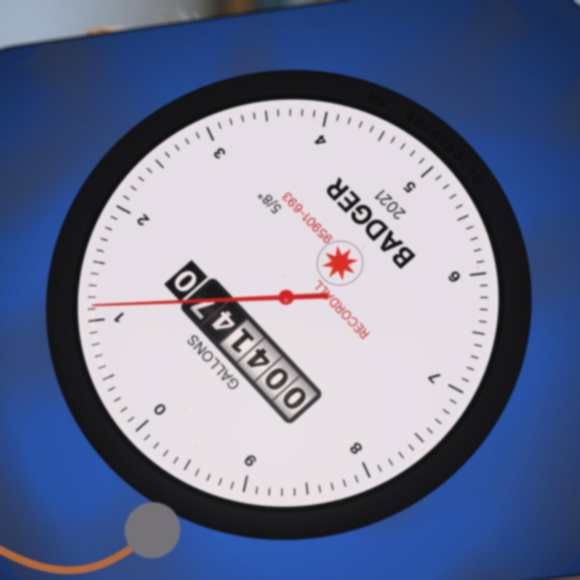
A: 41471.1 gal
